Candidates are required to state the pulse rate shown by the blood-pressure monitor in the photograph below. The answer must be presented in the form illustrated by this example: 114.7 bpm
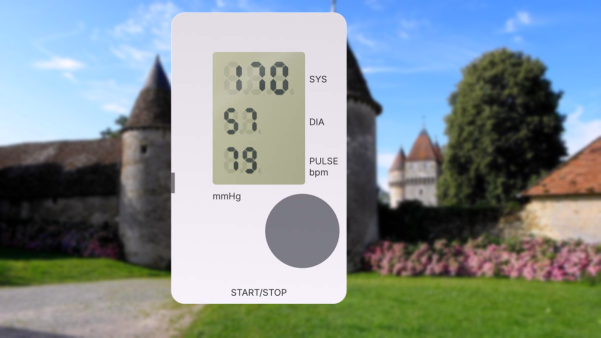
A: 79 bpm
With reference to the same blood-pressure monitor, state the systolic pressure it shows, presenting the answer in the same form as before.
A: 170 mmHg
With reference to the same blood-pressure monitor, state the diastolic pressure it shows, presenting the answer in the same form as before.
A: 57 mmHg
